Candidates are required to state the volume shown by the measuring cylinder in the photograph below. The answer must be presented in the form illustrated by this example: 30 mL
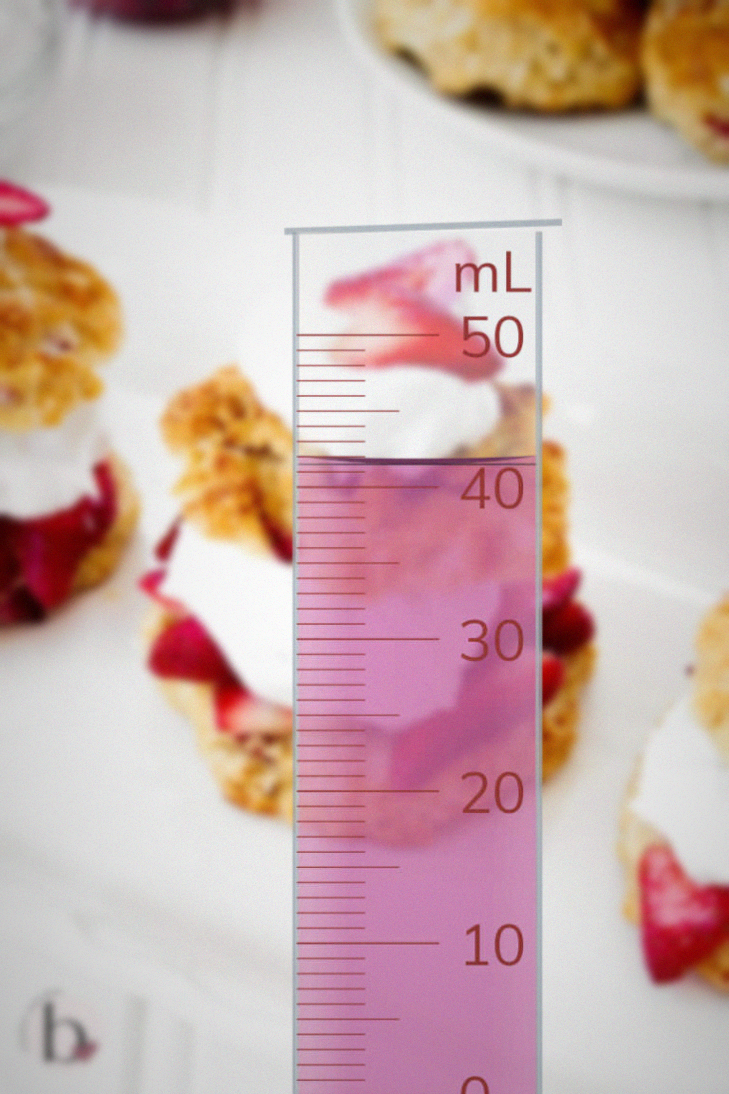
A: 41.5 mL
